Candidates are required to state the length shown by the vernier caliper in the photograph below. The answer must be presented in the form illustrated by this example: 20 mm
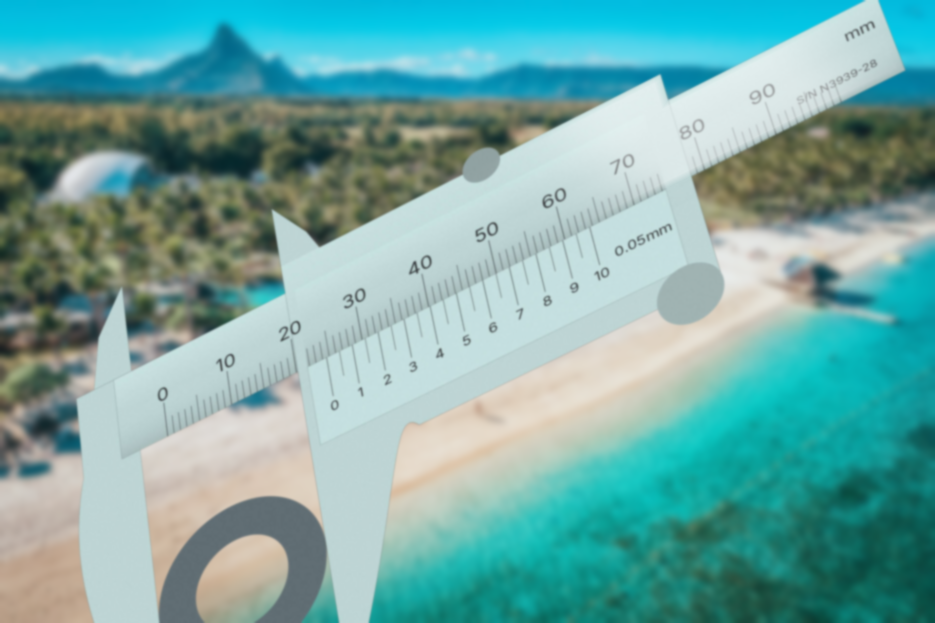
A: 24.6 mm
